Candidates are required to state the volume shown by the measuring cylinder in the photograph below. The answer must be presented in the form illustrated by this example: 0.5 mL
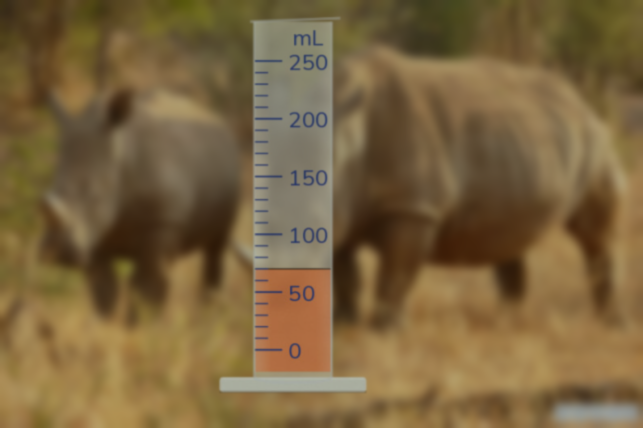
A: 70 mL
